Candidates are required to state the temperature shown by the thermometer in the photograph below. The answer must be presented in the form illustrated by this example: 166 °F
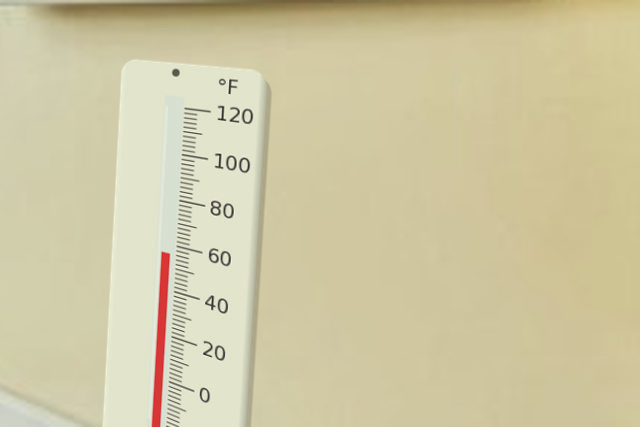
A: 56 °F
